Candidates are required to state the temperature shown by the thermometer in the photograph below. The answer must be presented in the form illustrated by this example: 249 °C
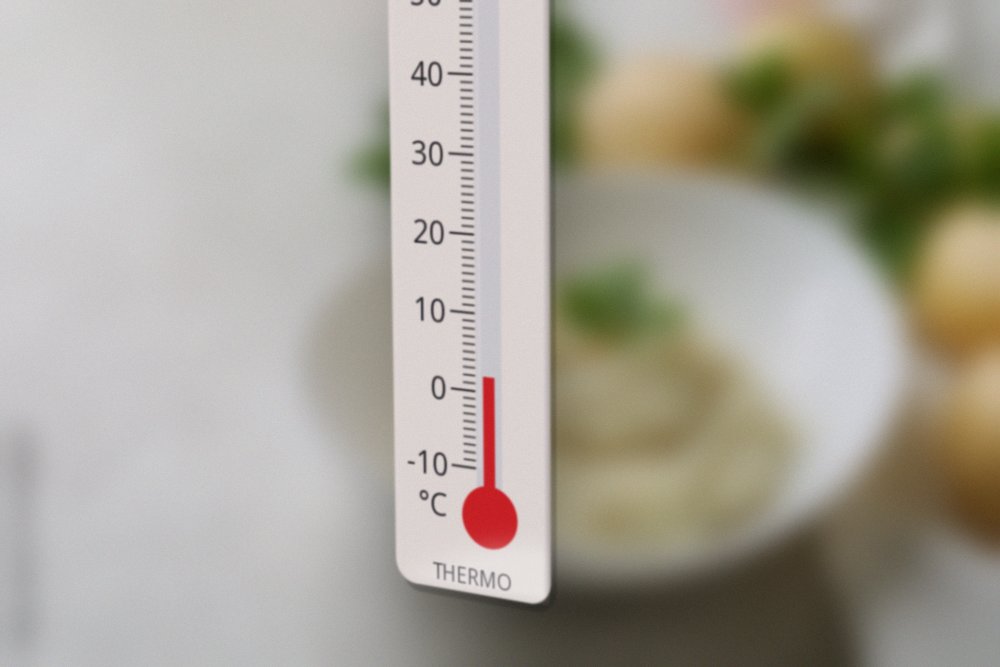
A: 2 °C
